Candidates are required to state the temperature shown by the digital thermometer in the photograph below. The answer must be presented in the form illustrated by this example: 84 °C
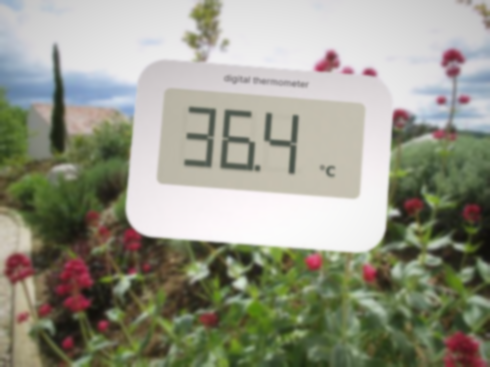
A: 36.4 °C
